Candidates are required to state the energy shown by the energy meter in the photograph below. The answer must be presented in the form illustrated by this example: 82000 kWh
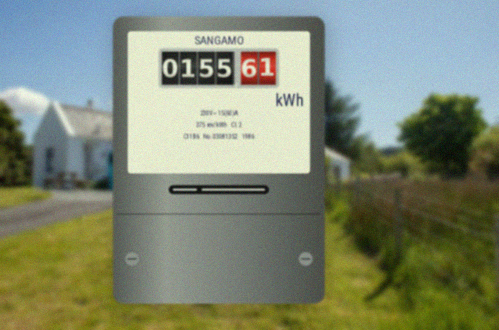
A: 155.61 kWh
